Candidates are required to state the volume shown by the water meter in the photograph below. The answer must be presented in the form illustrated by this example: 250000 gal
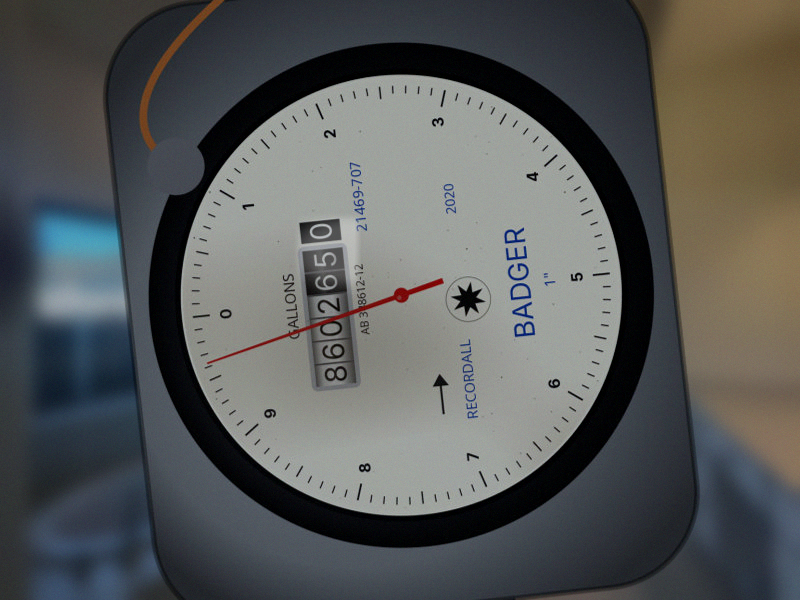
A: 8602649.6 gal
